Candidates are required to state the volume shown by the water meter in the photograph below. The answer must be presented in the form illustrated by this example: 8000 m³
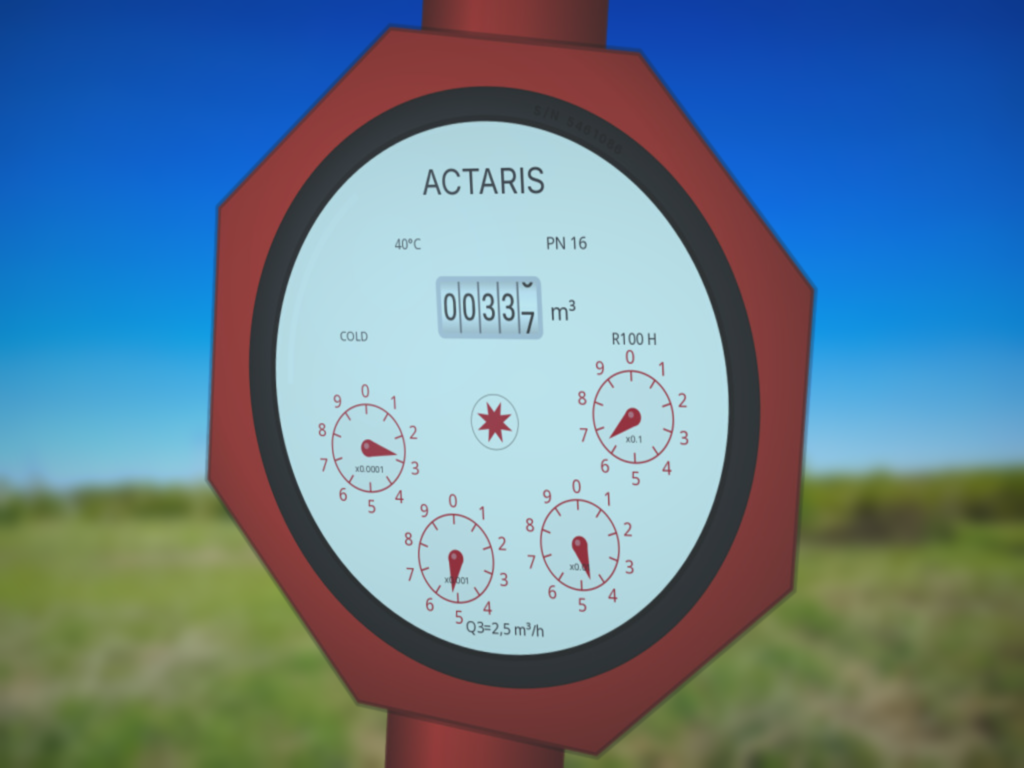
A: 336.6452 m³
